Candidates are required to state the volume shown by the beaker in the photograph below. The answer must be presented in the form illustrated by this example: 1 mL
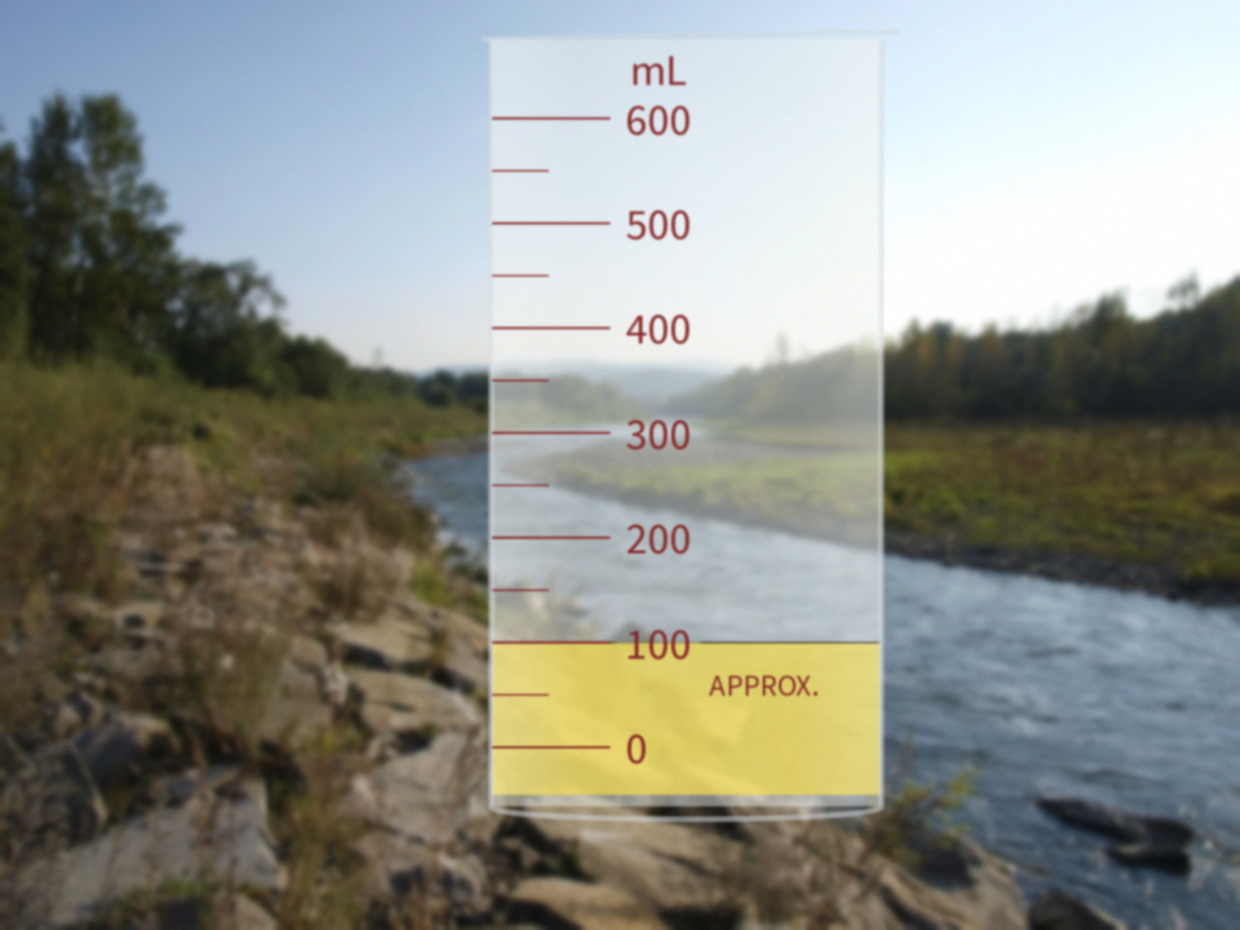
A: 100 mL
